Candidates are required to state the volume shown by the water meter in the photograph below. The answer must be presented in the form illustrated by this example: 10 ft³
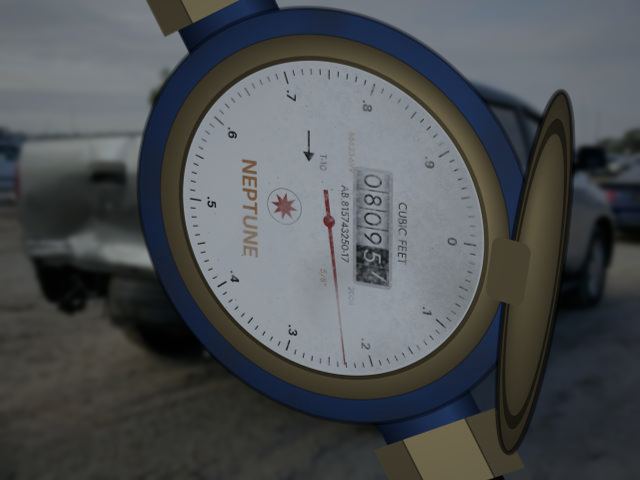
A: 80957.23 ft³
